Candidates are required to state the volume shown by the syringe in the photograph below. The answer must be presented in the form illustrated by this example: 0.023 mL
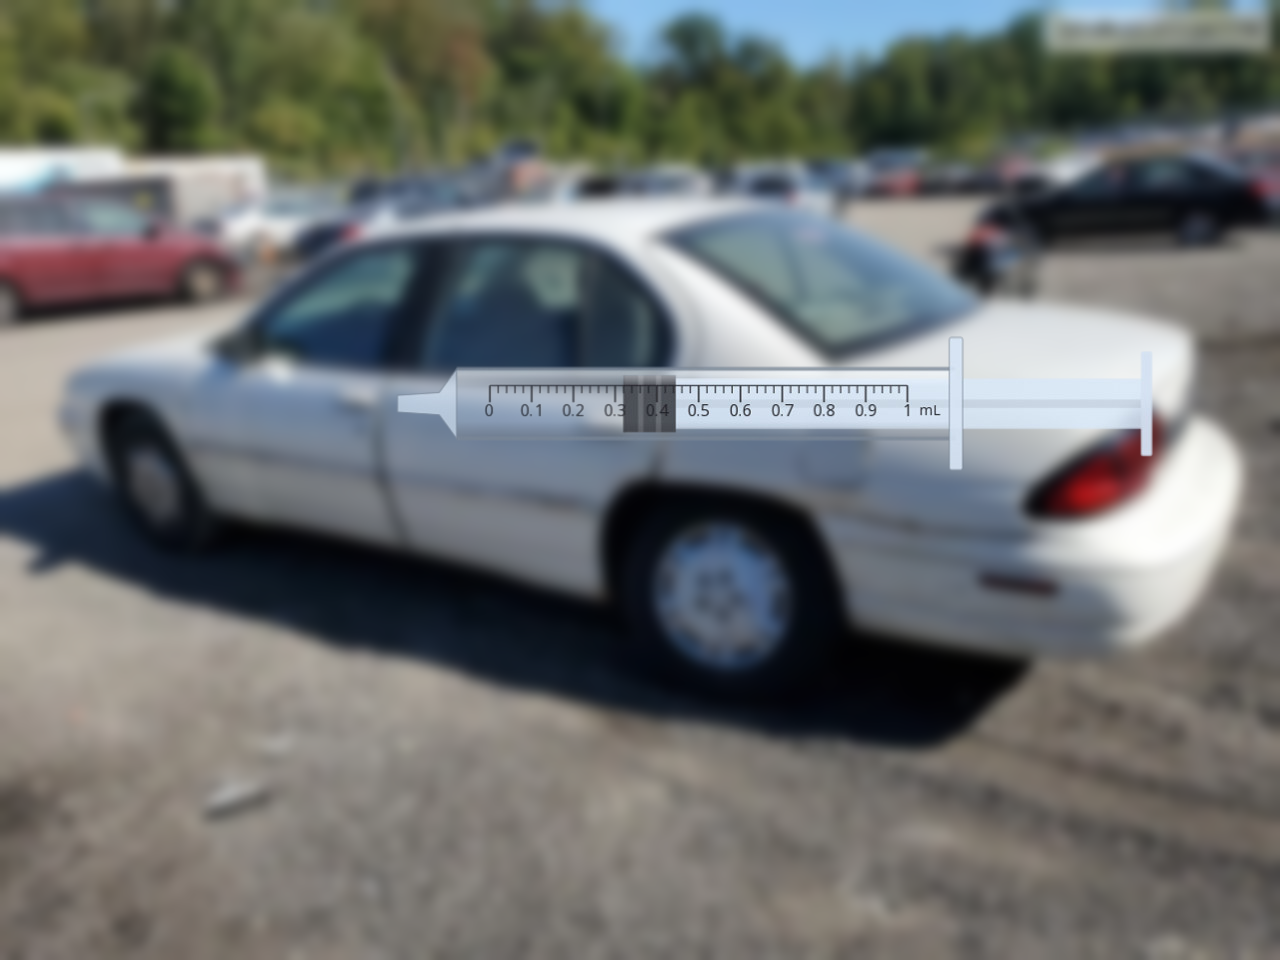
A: 0.32 mL
